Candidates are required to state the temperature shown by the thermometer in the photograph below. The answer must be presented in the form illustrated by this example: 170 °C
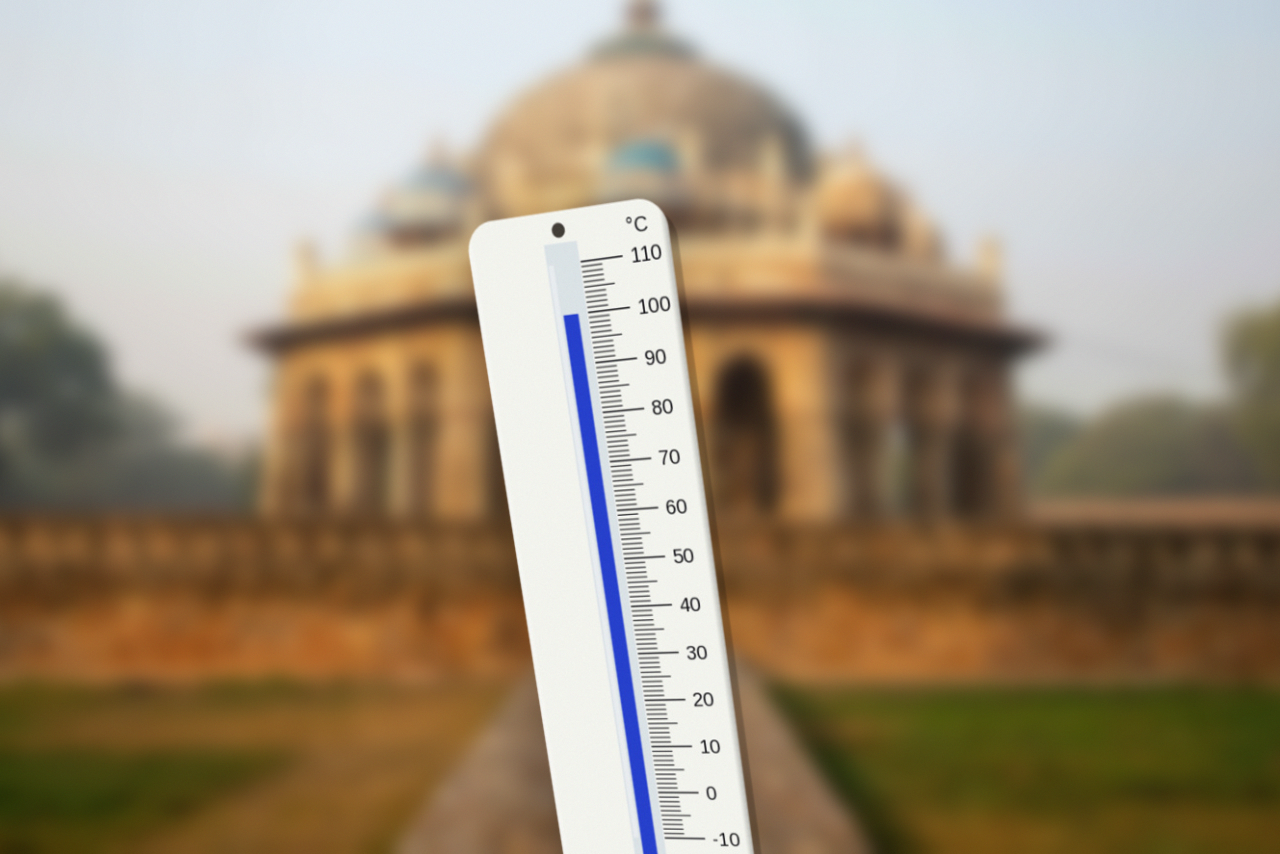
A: 100 °C
